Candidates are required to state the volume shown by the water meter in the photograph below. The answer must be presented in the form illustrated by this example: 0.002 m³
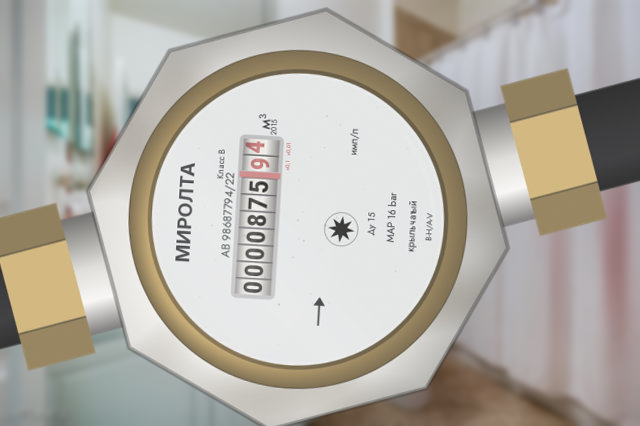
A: 875.94 m³
